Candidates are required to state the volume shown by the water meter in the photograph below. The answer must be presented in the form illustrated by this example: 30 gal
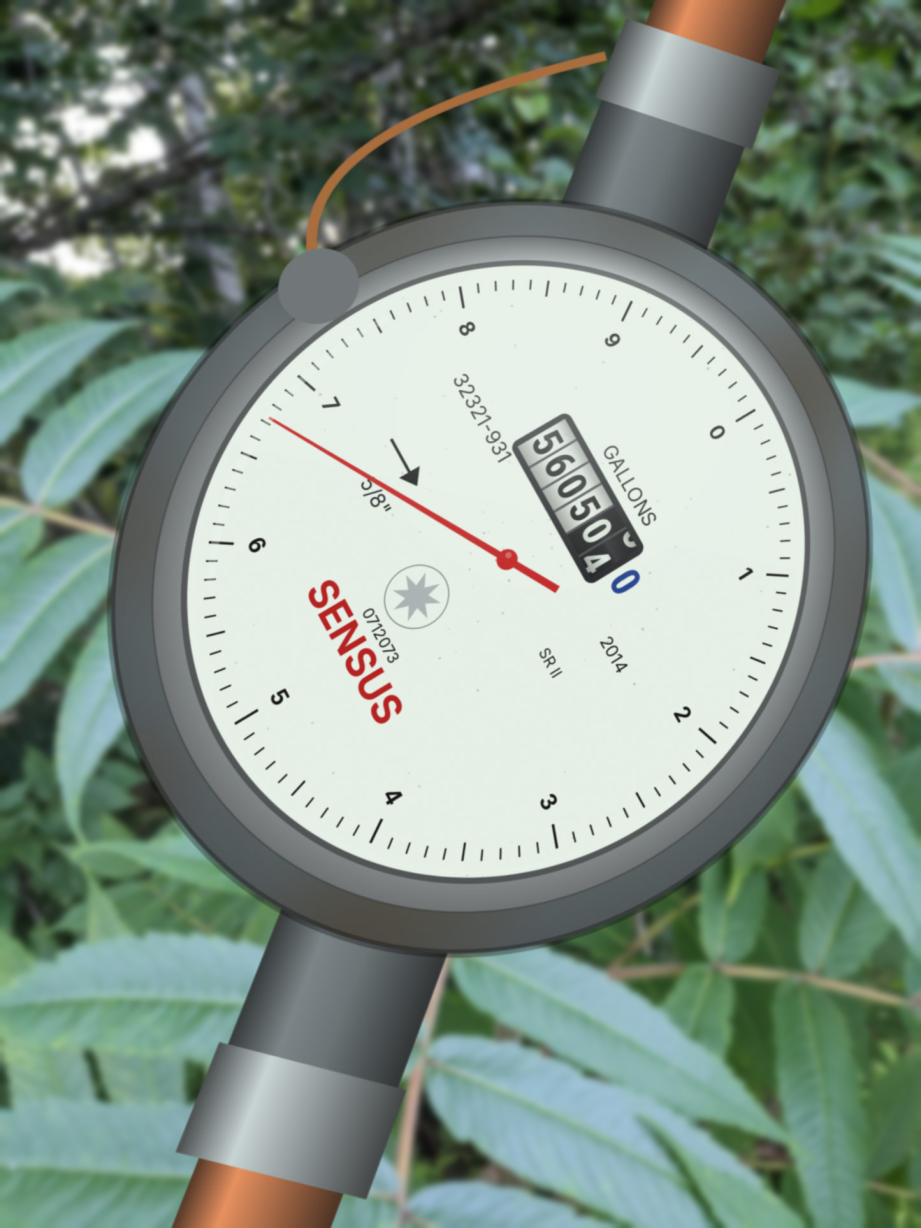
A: 5605036.7 gal
